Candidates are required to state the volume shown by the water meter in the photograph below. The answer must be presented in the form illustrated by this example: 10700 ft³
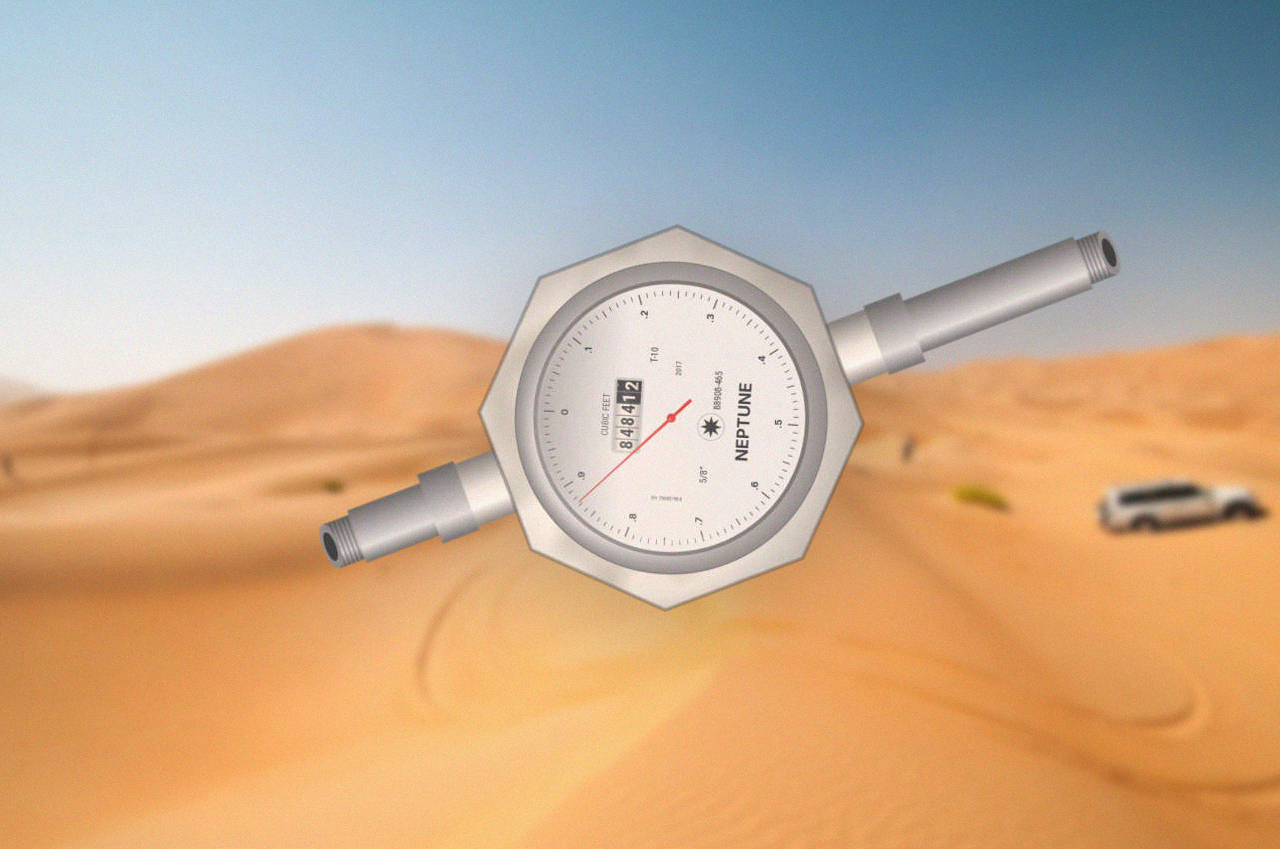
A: 848411.87 ft³
